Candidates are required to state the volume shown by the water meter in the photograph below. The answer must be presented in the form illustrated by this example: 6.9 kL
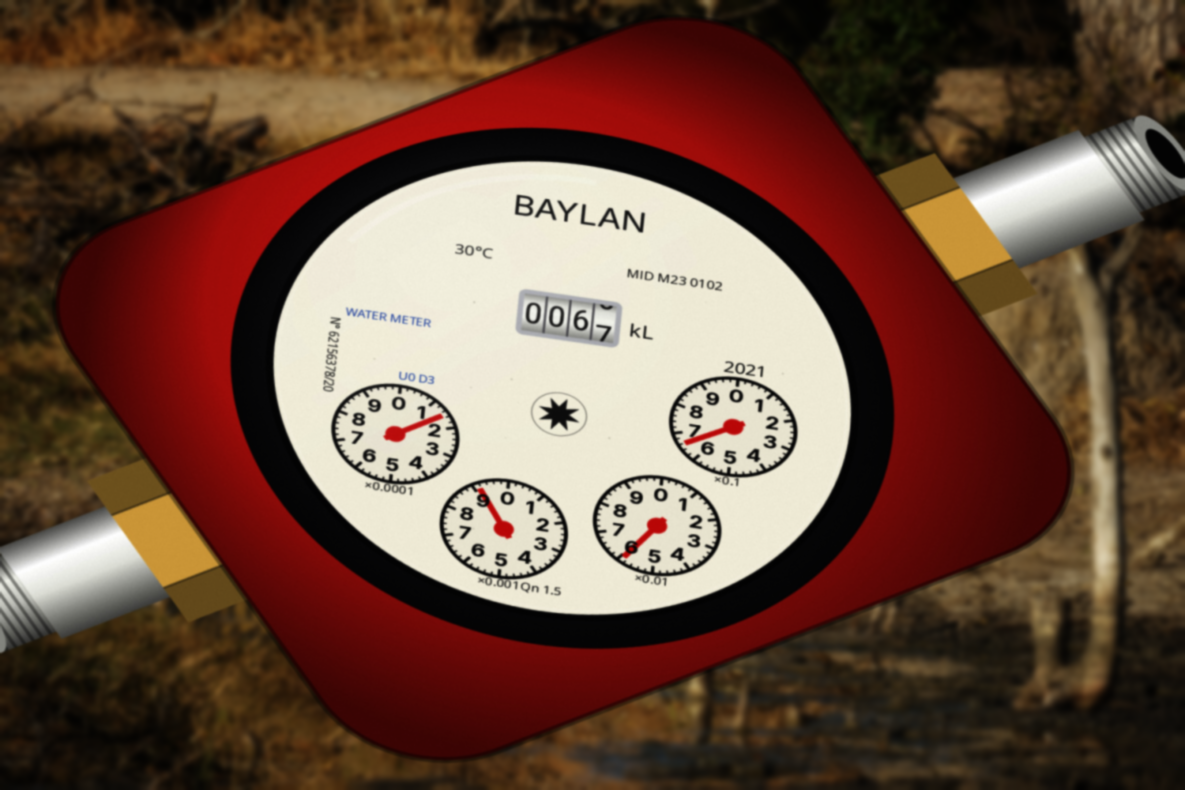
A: 66.6591 kL
